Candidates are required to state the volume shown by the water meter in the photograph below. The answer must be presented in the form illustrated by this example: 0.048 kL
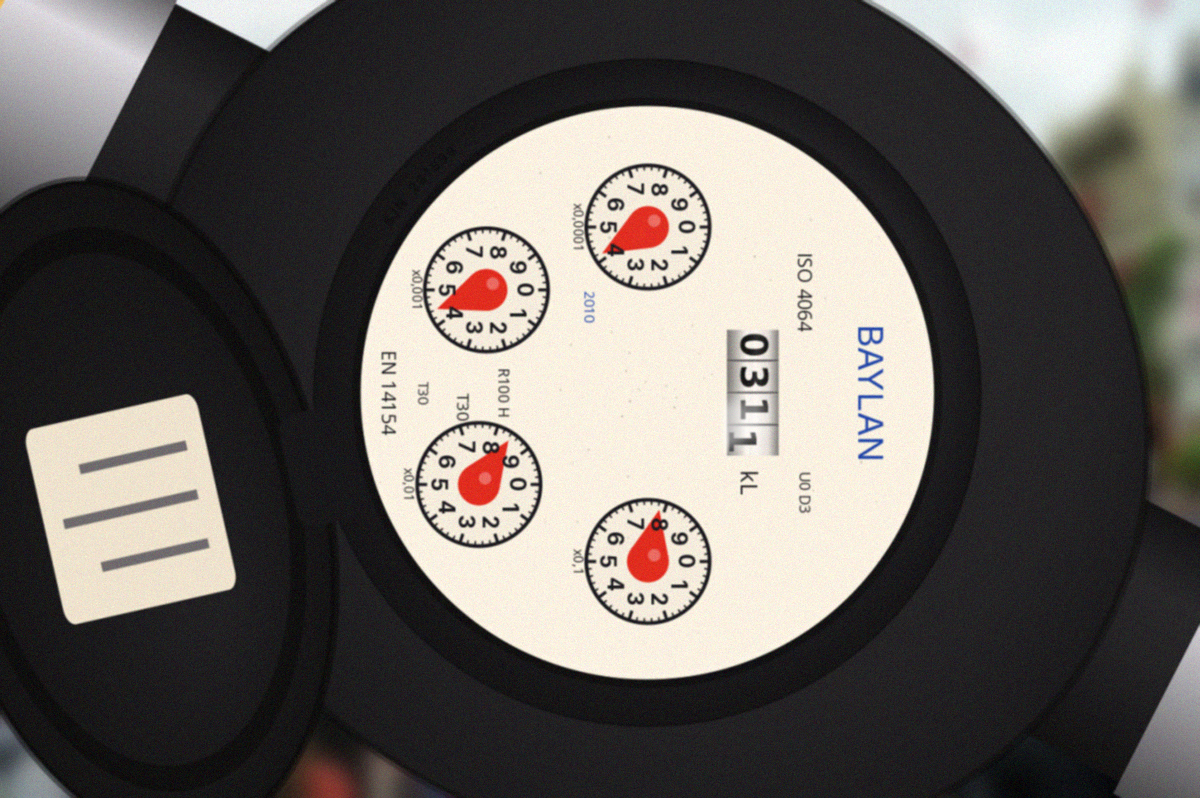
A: 310.7844 kL
